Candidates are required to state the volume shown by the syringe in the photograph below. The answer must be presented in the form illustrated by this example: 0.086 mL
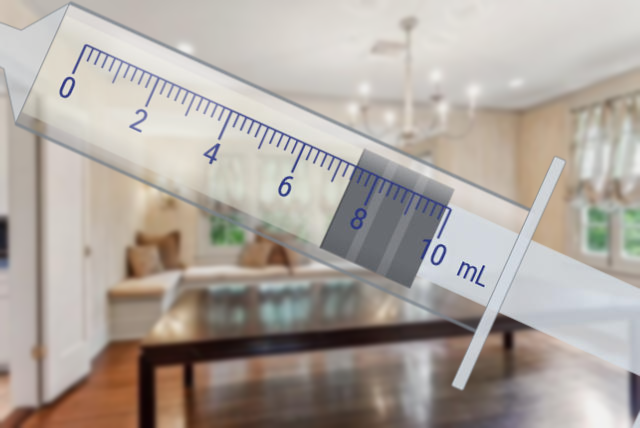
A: 7.4 mL
